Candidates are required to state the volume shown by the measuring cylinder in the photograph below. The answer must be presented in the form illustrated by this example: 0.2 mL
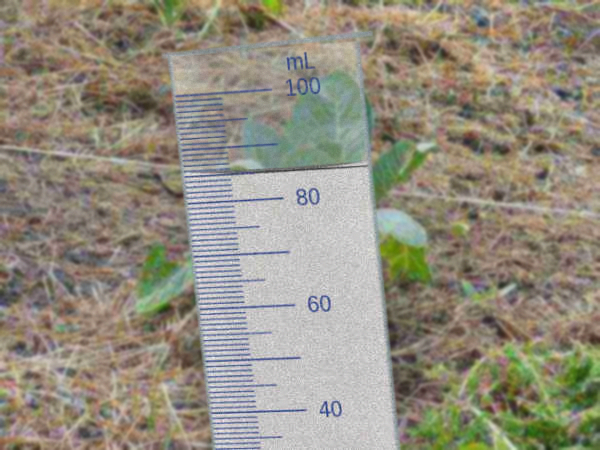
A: 85 mL
